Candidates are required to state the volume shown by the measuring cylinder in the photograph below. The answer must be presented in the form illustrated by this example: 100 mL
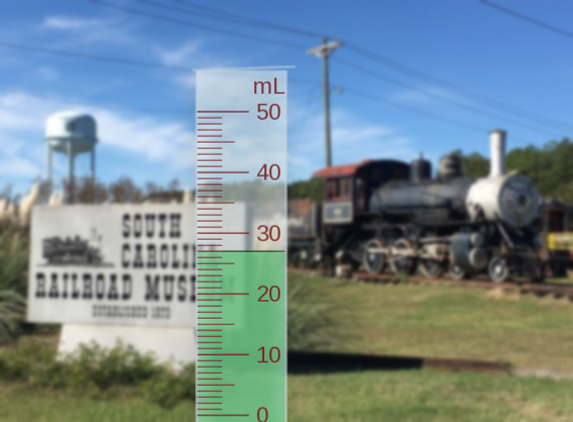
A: 27 mL
